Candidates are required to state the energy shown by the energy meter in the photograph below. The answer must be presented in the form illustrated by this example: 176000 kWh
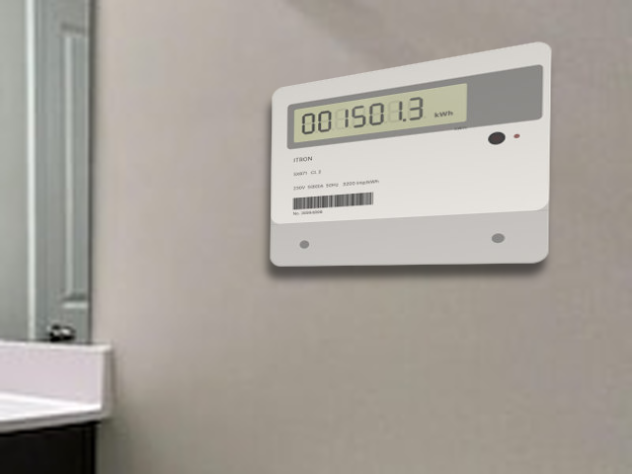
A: 1501.3 kWh
